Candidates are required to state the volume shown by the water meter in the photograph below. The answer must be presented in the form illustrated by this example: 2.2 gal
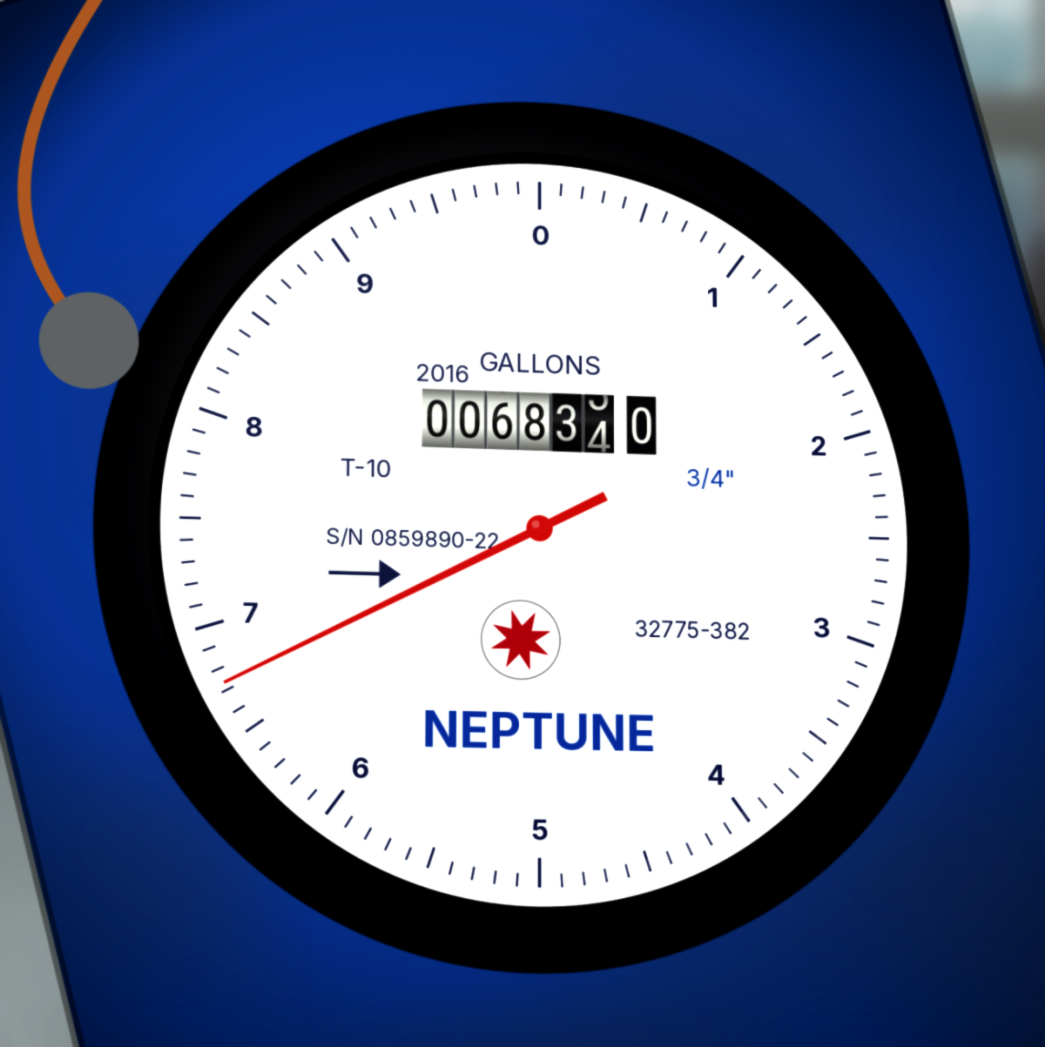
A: 68336.7 gal
